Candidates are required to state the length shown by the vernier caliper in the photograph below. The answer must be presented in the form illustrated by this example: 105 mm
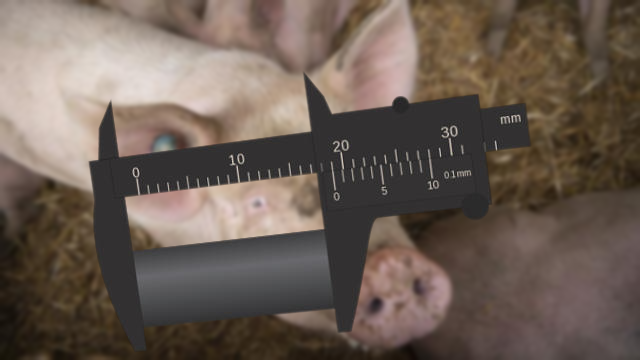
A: 19.0 mm
